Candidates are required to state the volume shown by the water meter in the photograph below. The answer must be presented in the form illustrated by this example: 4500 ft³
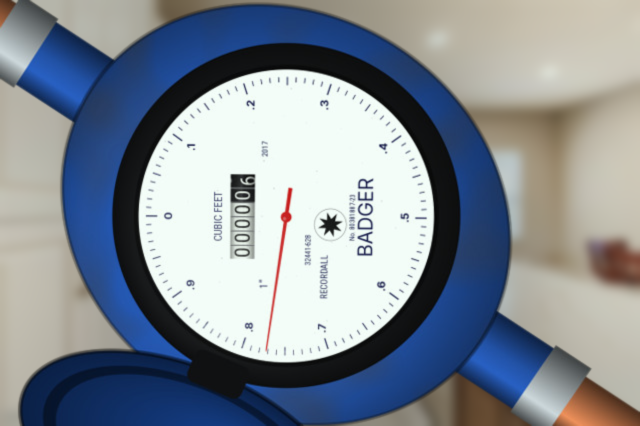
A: 5.77 ft³
